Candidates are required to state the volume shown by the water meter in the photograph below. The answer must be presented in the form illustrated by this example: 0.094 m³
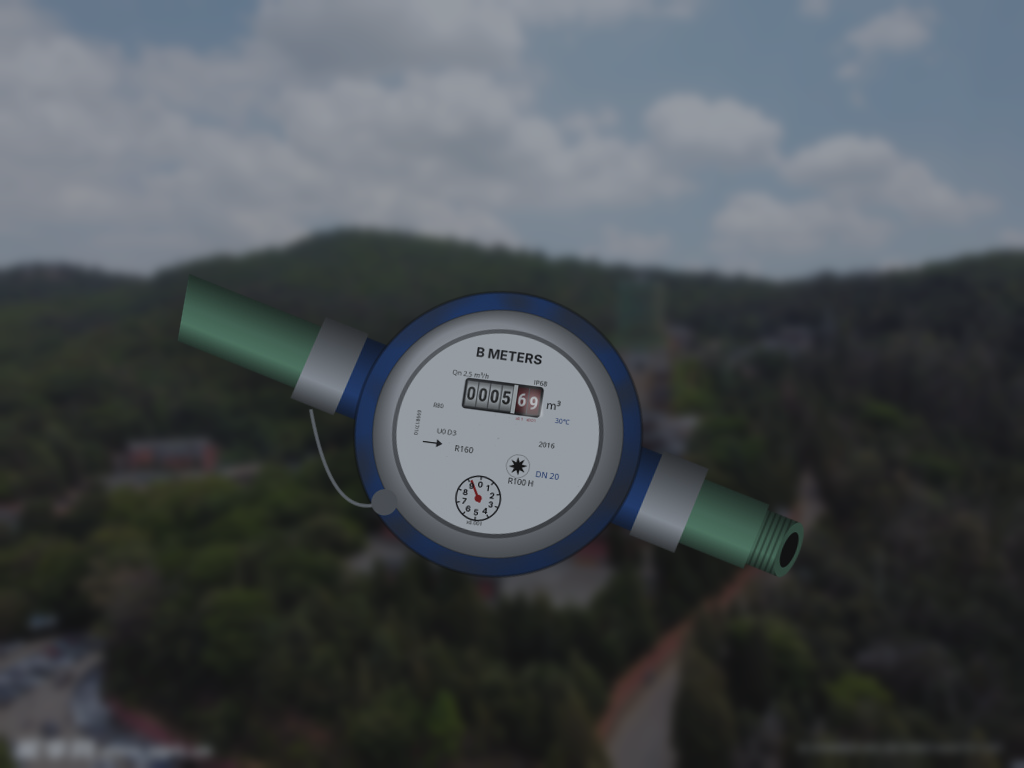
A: 5.689 m³
